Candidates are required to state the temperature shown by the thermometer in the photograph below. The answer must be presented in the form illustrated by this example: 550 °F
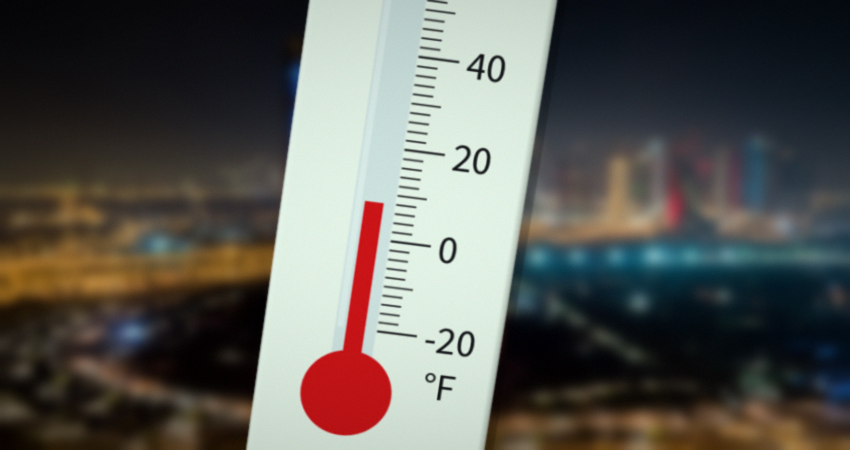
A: 8 °F
